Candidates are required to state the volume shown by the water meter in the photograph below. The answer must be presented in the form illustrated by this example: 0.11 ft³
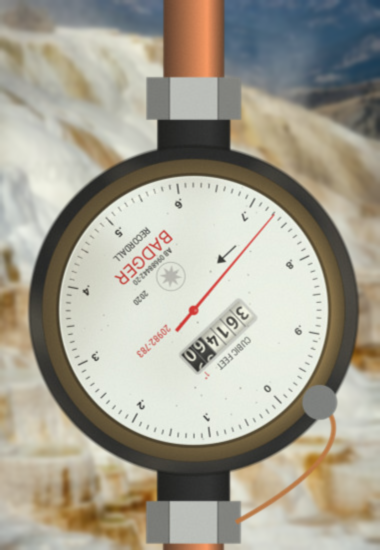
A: 361459.73 ft³
